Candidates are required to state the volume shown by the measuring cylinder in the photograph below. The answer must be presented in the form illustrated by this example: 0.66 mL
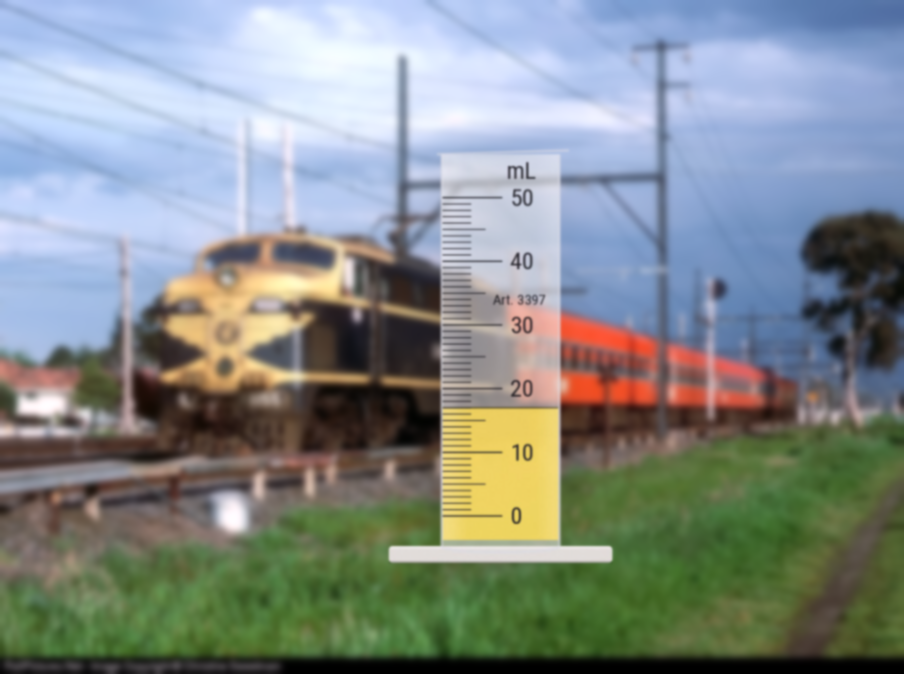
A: 17 mL
